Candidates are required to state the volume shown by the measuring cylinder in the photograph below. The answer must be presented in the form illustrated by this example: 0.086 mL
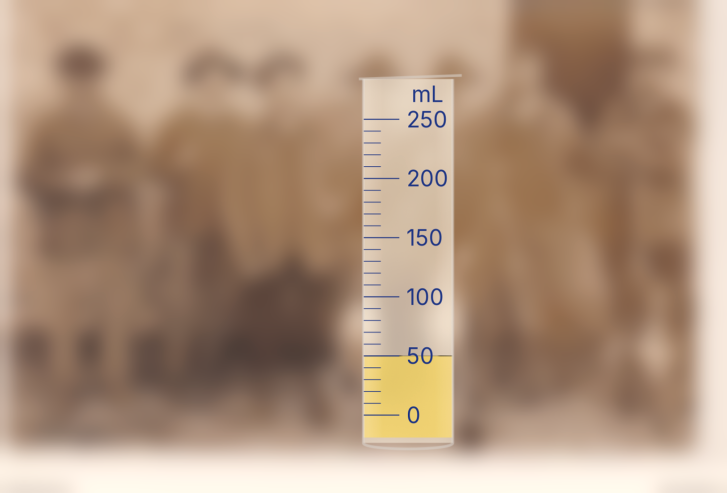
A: 50 mL
